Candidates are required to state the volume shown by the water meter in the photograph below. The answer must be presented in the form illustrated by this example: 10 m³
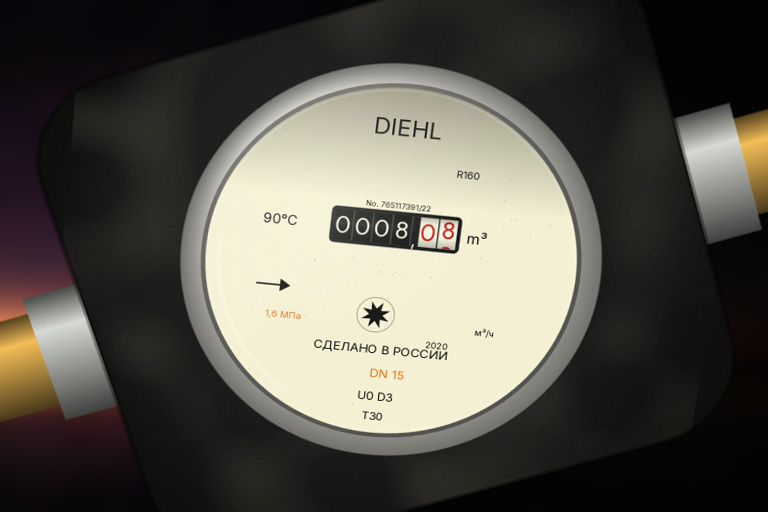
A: 8.08 m³
